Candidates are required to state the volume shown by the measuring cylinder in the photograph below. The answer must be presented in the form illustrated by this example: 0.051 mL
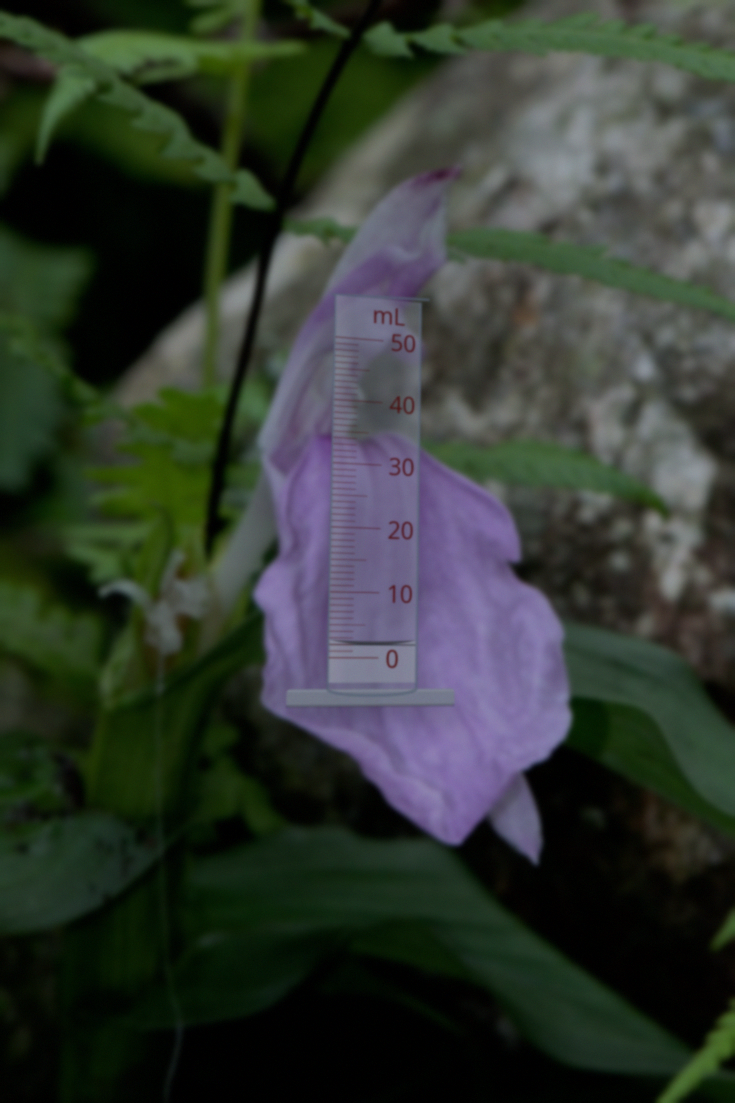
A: 2 mL
